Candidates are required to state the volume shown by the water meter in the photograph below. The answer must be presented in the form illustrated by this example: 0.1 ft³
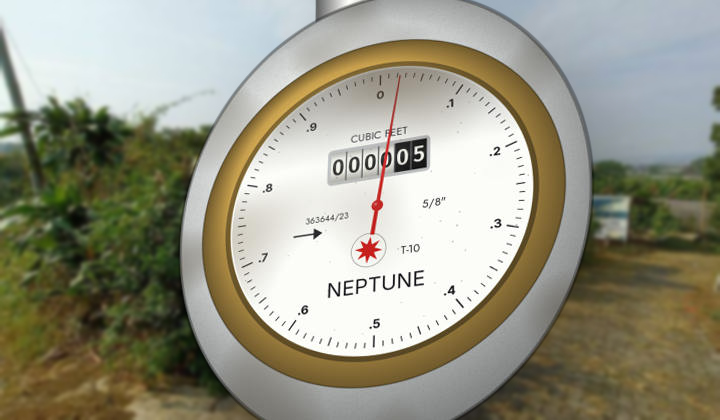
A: 5.02 ft³
